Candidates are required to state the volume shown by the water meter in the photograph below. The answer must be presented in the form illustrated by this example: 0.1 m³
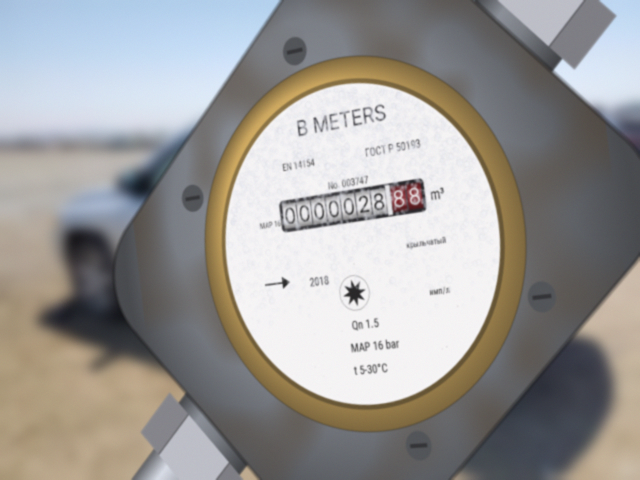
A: 28.88 m³
